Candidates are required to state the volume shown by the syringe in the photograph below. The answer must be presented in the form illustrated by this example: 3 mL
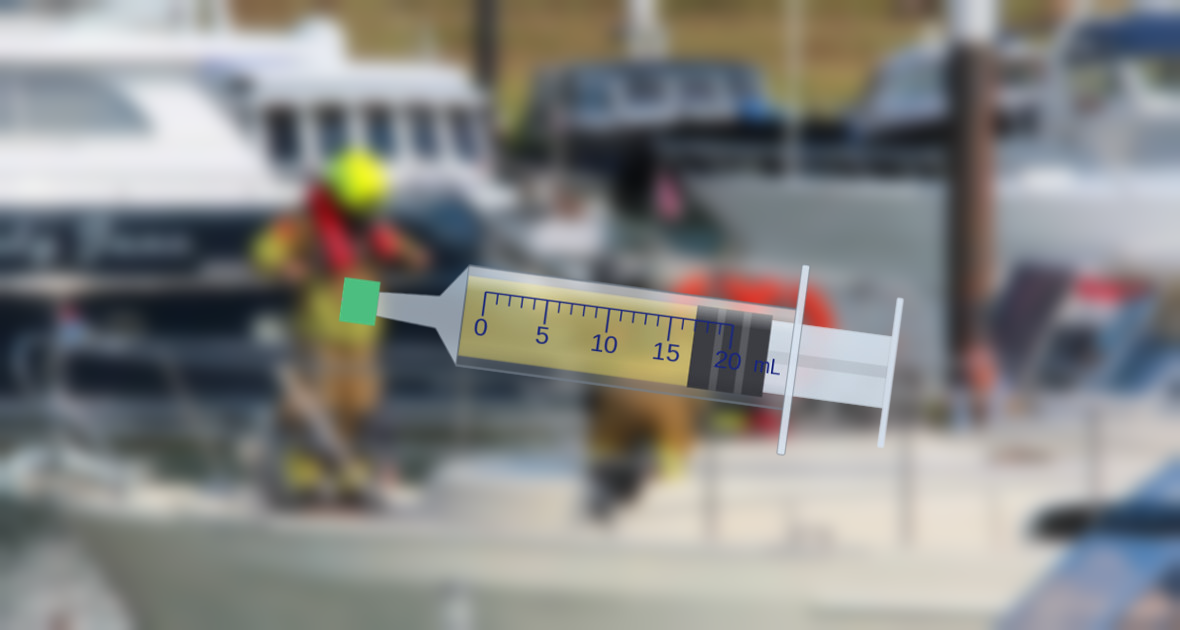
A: 17 mL
